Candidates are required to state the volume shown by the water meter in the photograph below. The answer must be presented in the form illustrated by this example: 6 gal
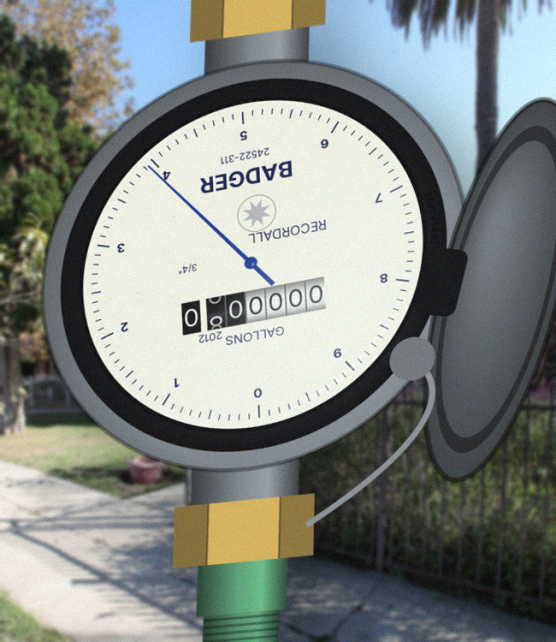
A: 83.9 gal
